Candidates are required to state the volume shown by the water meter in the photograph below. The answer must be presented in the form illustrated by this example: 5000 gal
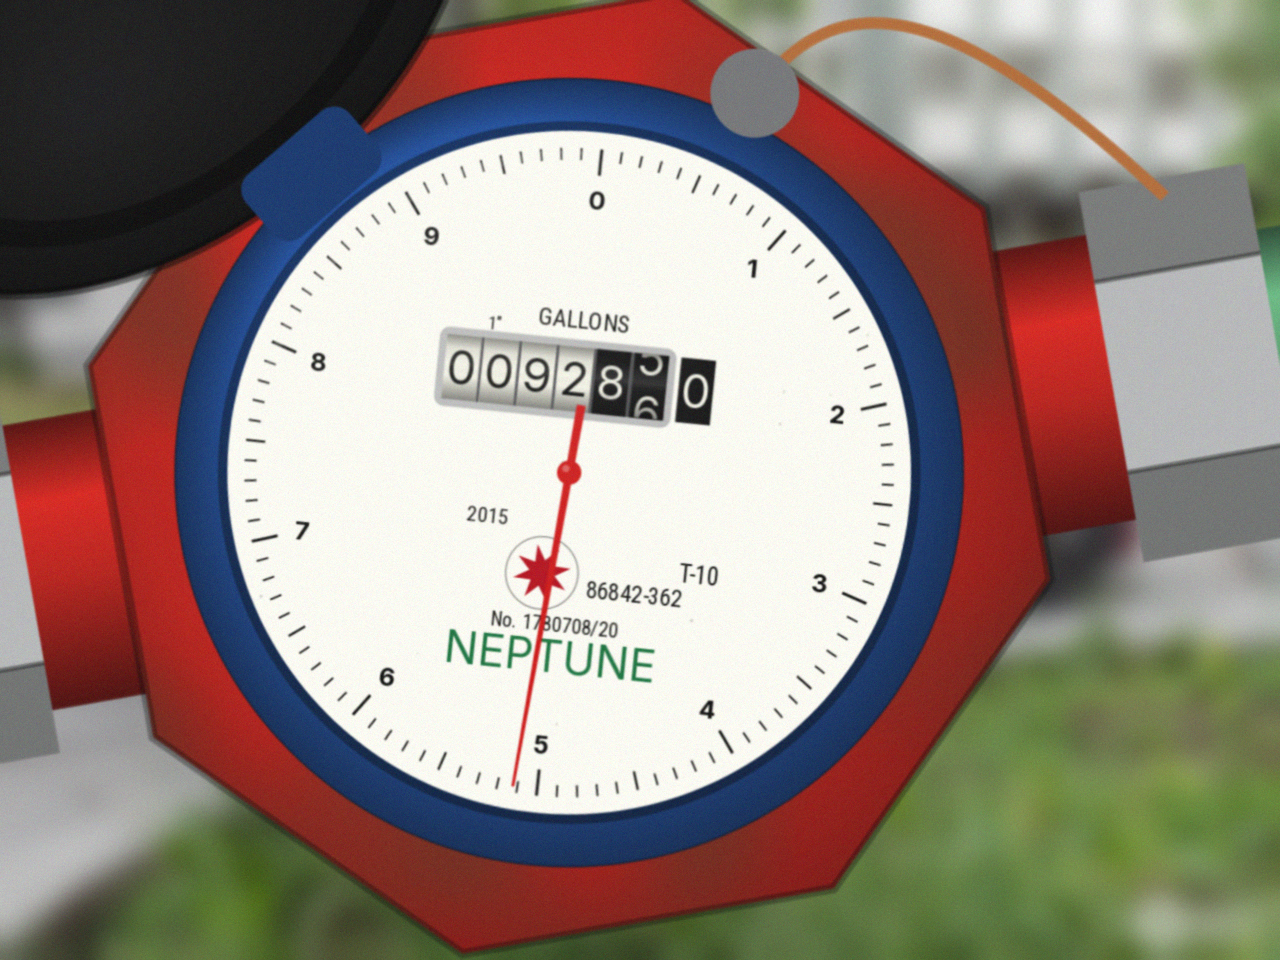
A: 92855.1 gal
